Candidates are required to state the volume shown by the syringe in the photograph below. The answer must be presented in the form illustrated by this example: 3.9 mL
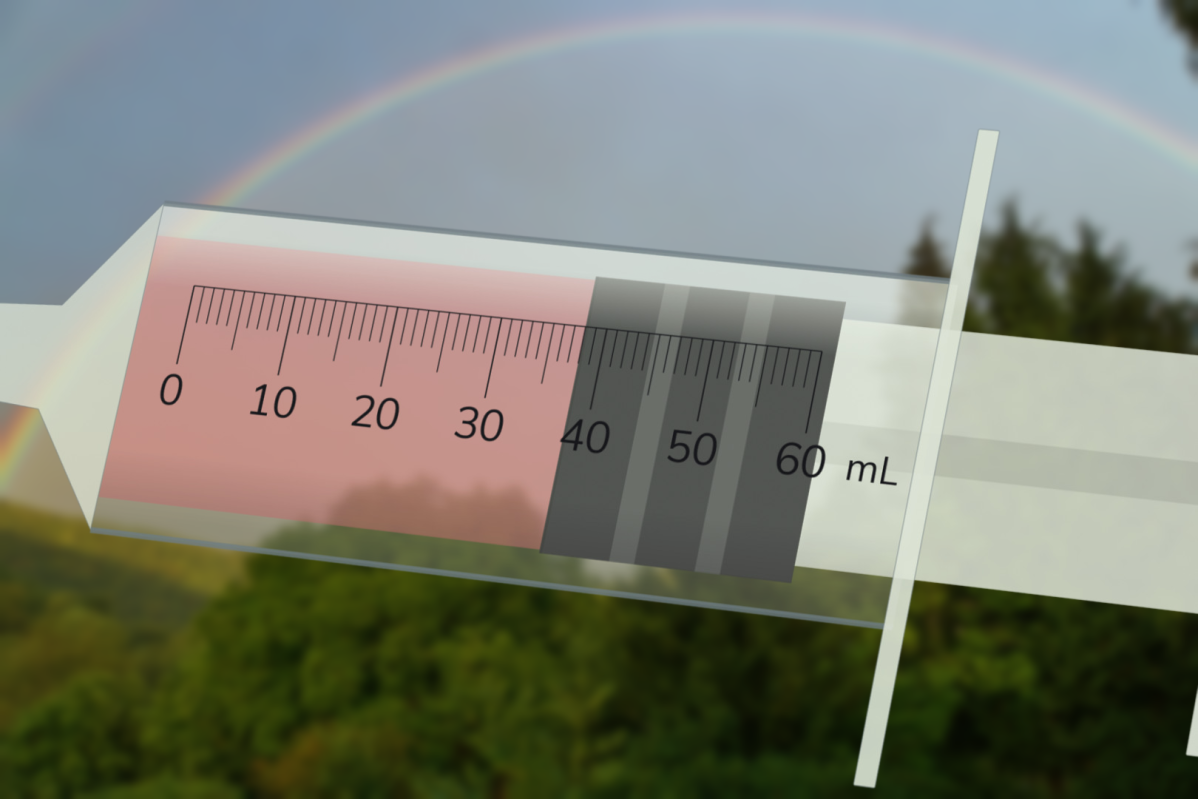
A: 38 mL
